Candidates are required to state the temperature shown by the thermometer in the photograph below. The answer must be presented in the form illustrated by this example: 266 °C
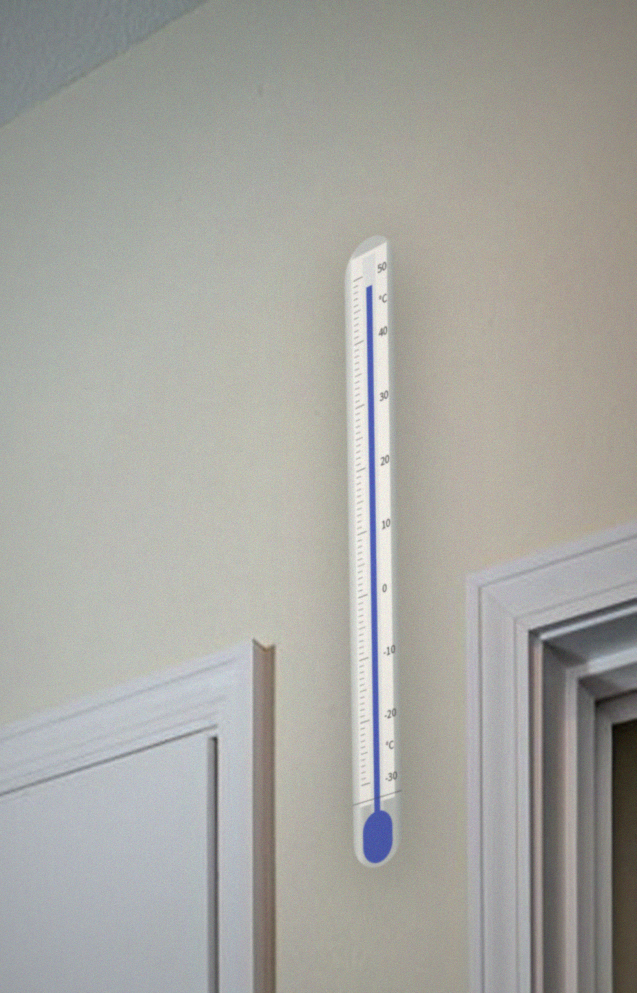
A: 48 °C
